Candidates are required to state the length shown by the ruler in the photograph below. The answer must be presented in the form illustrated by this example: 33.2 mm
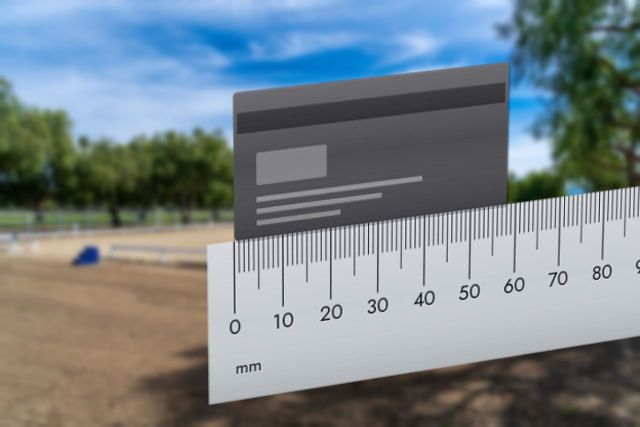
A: 58 mm
